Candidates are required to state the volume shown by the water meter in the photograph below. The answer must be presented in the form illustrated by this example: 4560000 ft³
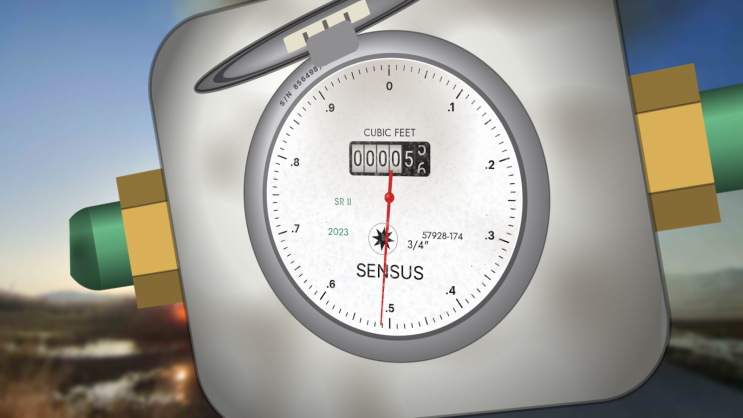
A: 55.51 ft³
